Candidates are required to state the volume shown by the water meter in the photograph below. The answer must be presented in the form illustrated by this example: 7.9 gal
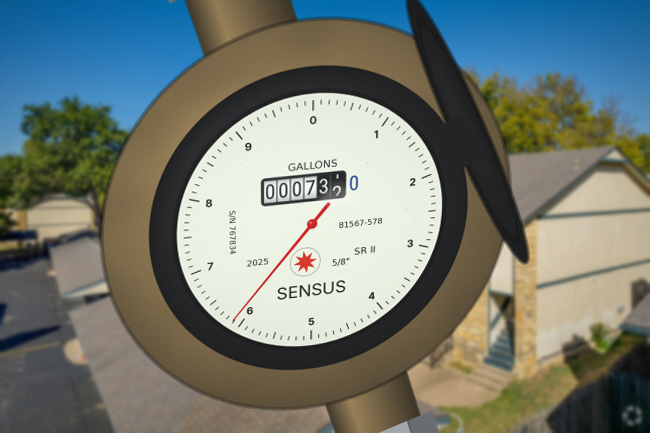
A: 7316.1 gal
